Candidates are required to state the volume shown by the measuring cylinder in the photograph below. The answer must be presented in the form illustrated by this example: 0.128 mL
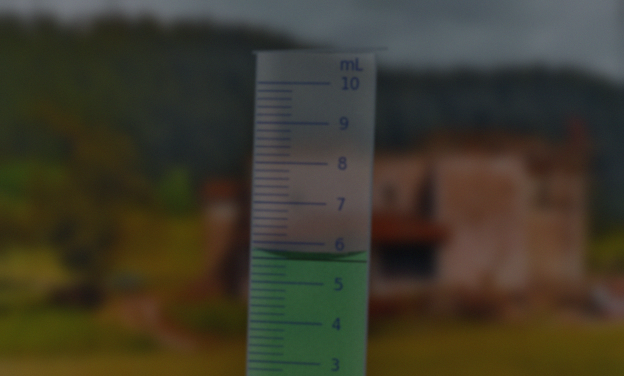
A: 5.6 mL
